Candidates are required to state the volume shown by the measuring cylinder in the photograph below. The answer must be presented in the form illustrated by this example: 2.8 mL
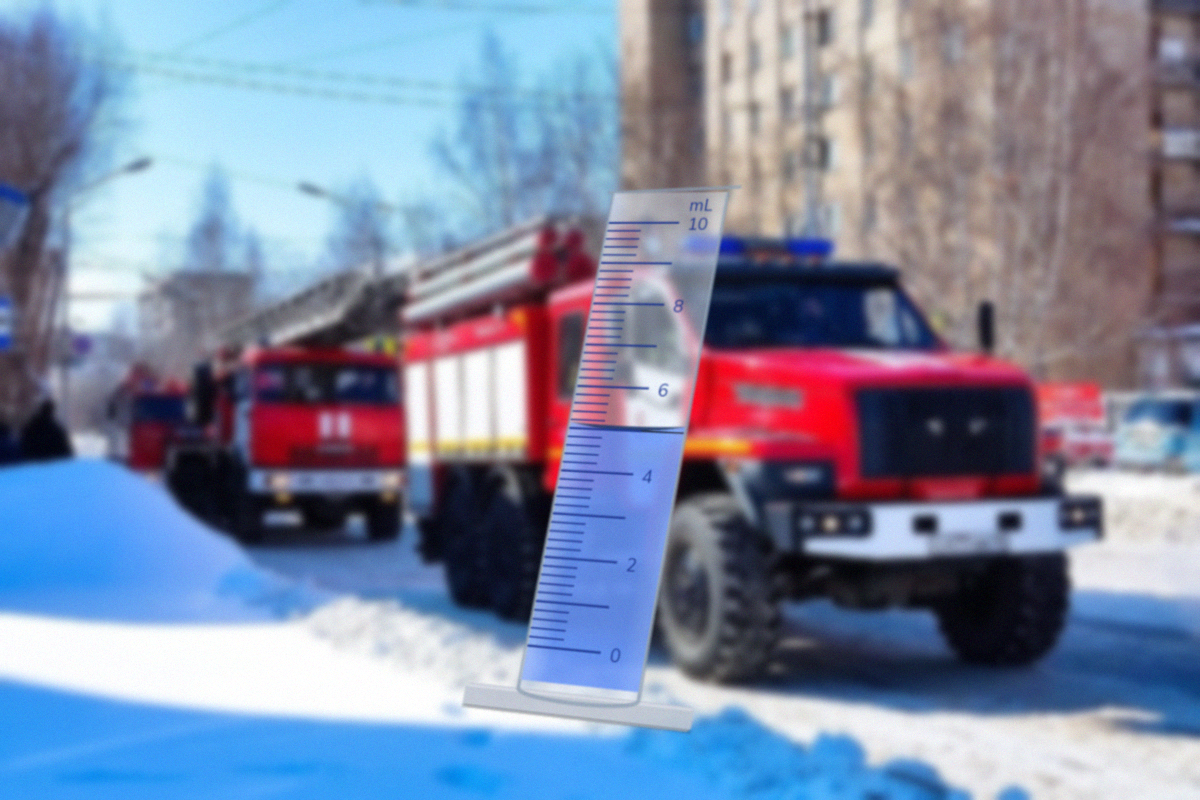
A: 5 mL
